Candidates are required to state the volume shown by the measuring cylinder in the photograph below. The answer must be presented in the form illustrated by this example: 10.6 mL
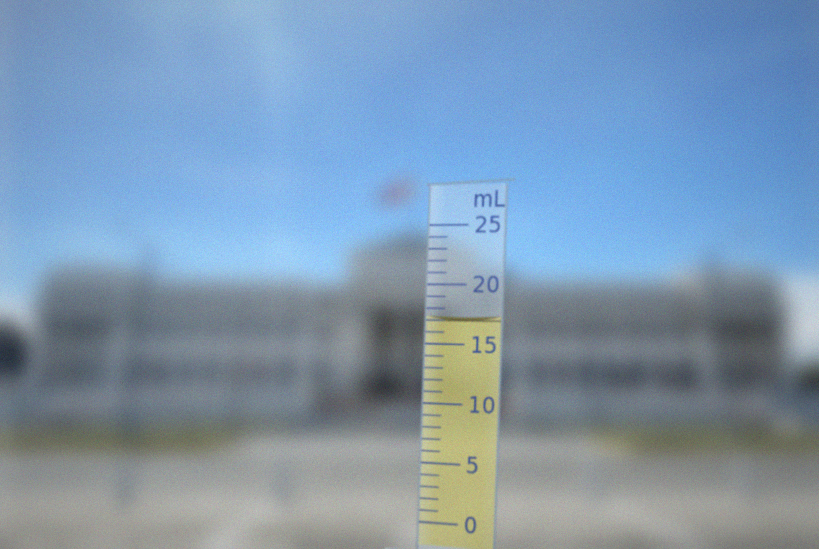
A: 17 mL
